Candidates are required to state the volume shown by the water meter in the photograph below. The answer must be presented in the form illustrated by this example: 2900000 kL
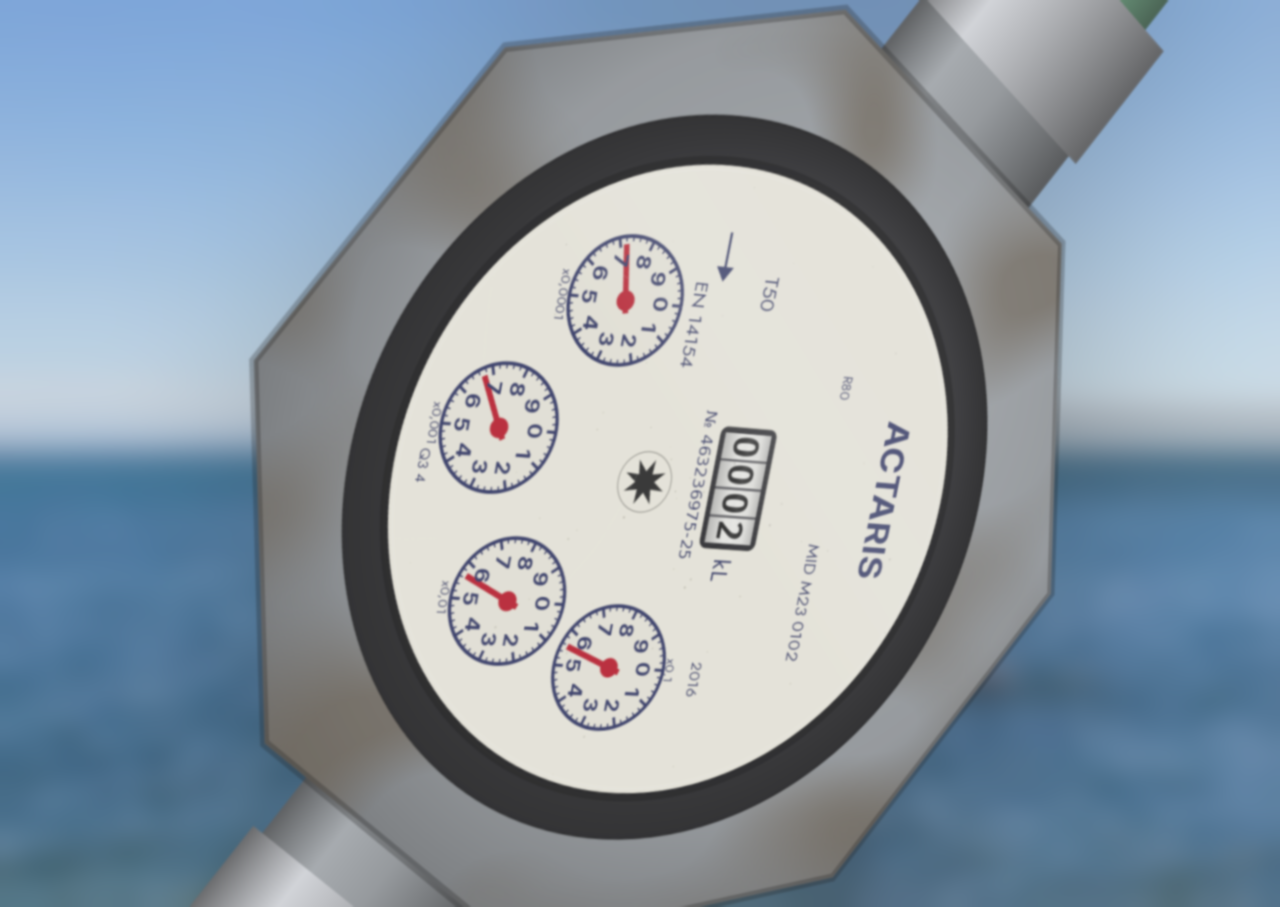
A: 2.5567 kL
